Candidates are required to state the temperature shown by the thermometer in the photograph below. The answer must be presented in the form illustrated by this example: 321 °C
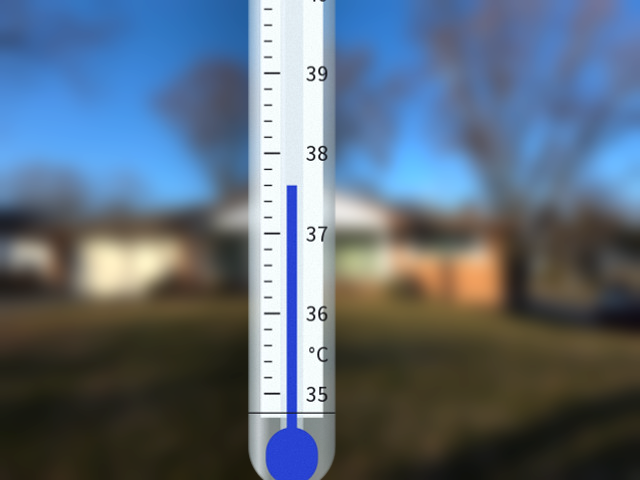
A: 37.6 °C
